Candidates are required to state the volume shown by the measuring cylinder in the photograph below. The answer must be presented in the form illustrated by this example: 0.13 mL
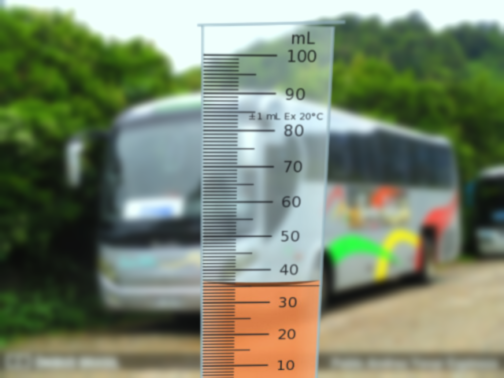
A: 35 mL
